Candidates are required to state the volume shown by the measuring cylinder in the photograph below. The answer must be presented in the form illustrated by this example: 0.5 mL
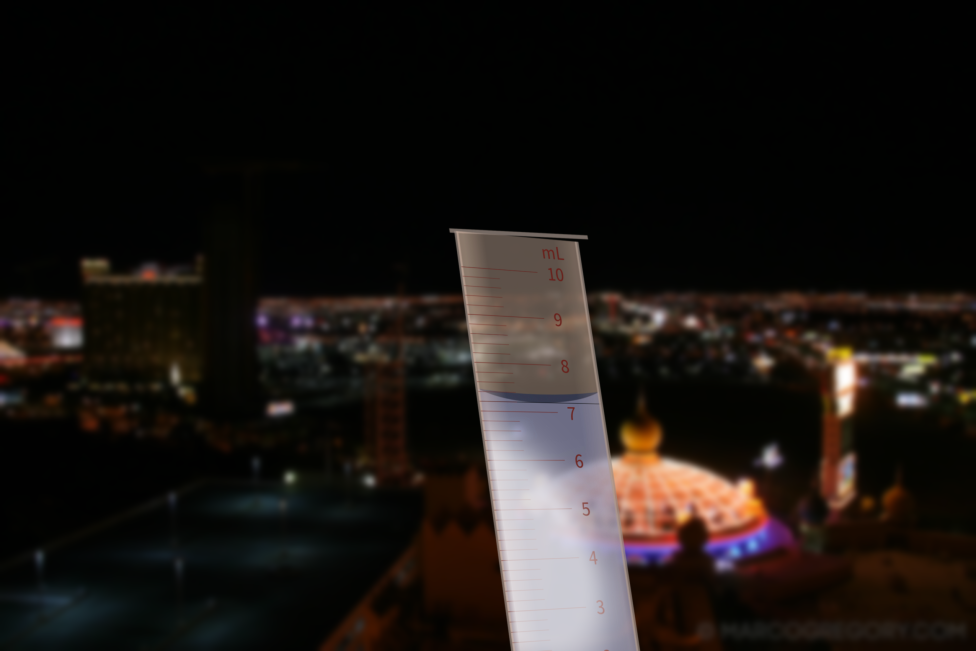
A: 7.2 mL
